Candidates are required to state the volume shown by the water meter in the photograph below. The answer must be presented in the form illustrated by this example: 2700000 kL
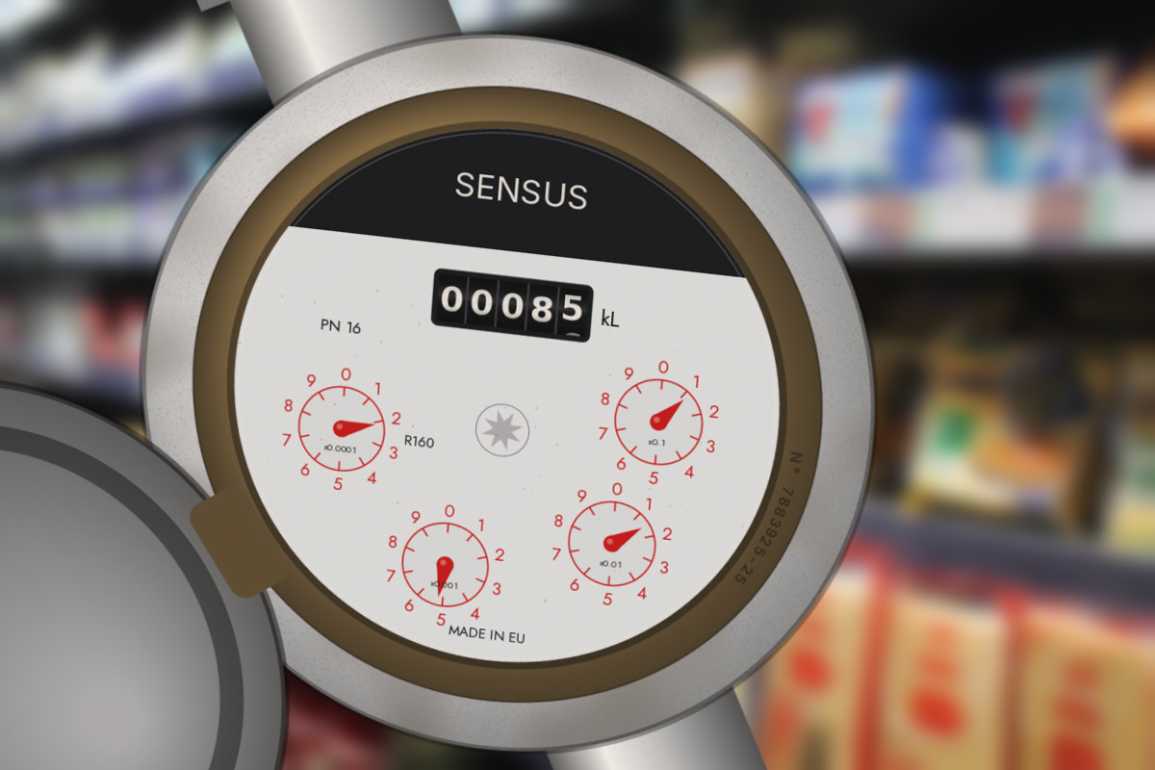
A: 85.1152 kL
